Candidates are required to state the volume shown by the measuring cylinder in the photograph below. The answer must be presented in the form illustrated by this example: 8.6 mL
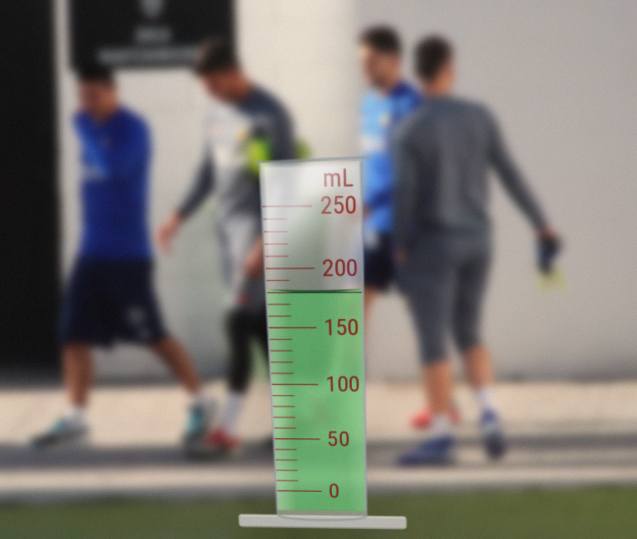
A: 180 mL
